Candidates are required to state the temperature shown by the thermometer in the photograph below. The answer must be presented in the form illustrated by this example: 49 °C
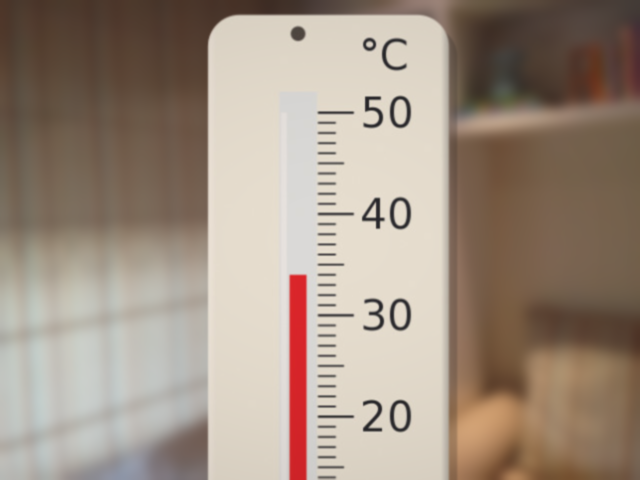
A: 34 °C
